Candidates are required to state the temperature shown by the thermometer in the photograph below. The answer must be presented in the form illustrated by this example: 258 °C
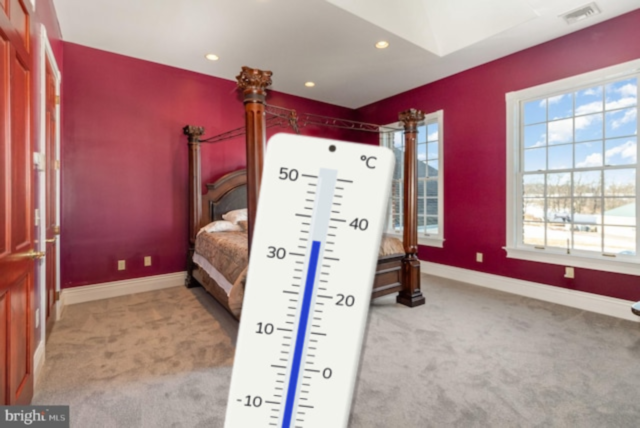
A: 34 °C
